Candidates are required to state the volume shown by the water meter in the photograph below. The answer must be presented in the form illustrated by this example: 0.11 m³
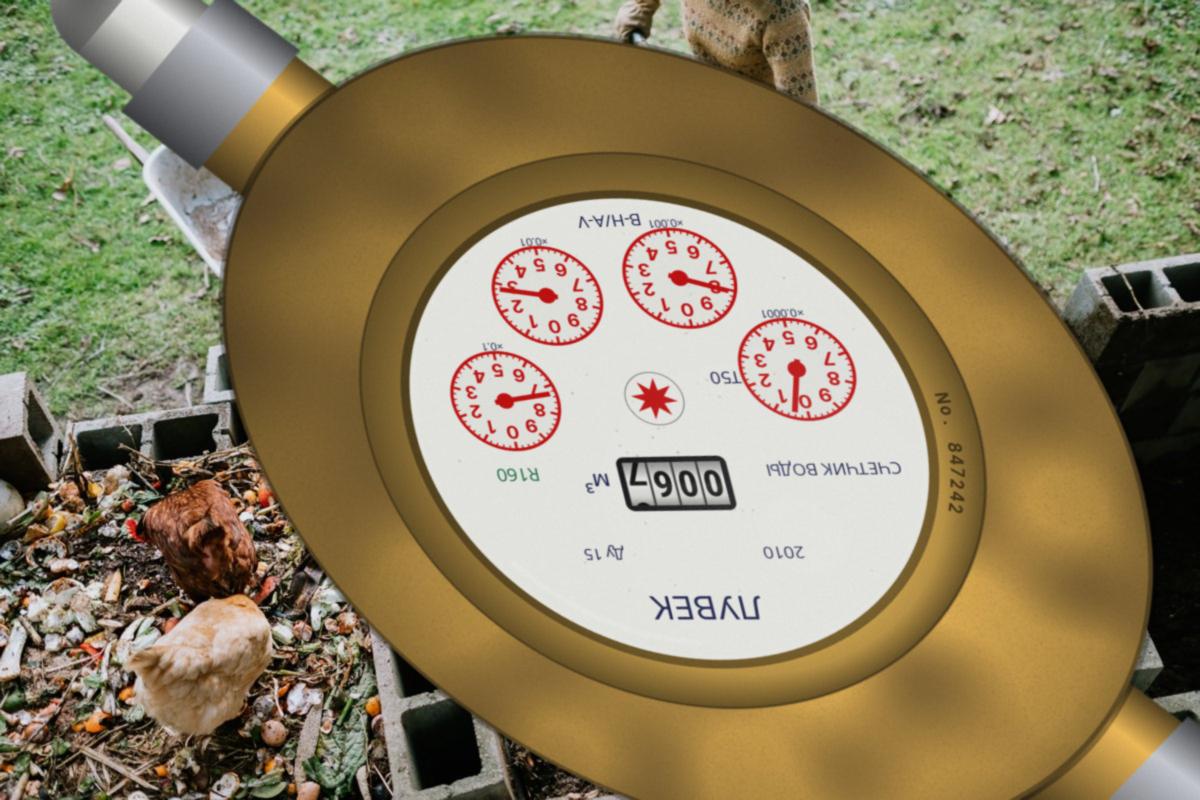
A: 66.7280 m³
